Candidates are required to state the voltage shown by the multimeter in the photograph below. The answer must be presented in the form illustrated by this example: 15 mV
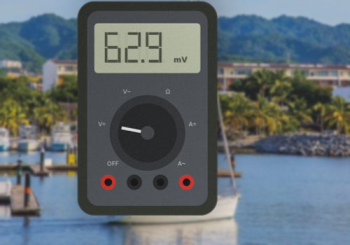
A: 62.9 mV
